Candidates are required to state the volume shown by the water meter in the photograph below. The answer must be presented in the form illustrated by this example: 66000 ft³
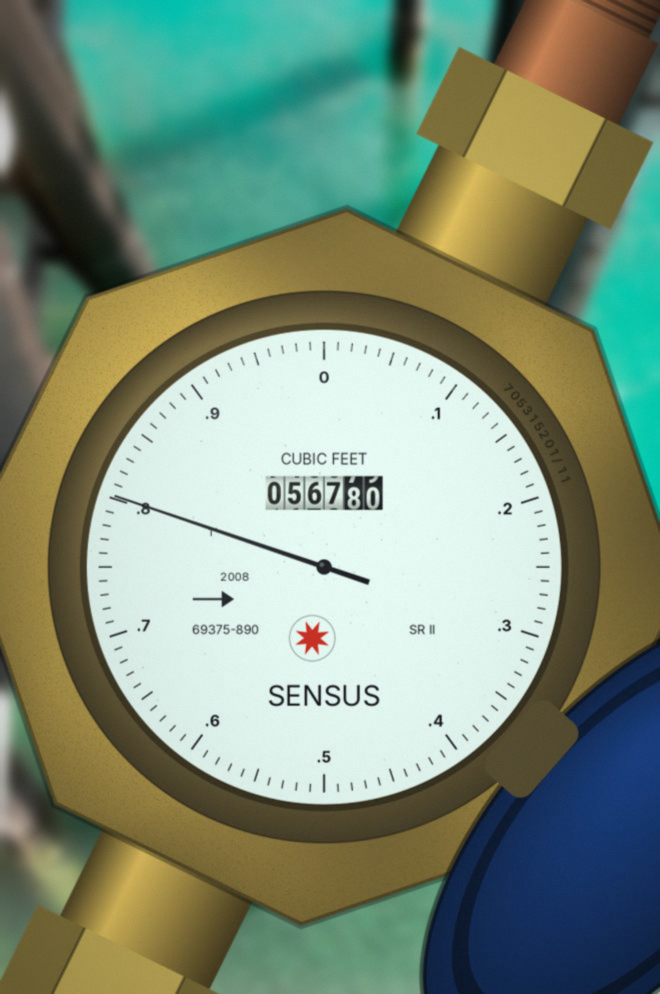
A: 56779.80 ft³
